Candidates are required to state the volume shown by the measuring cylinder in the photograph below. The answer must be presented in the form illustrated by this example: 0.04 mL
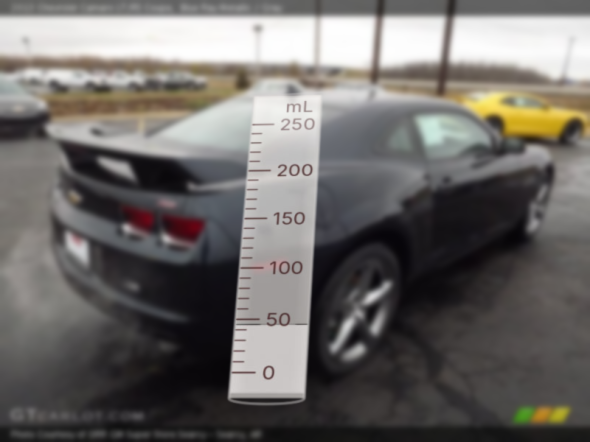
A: 45 mL
